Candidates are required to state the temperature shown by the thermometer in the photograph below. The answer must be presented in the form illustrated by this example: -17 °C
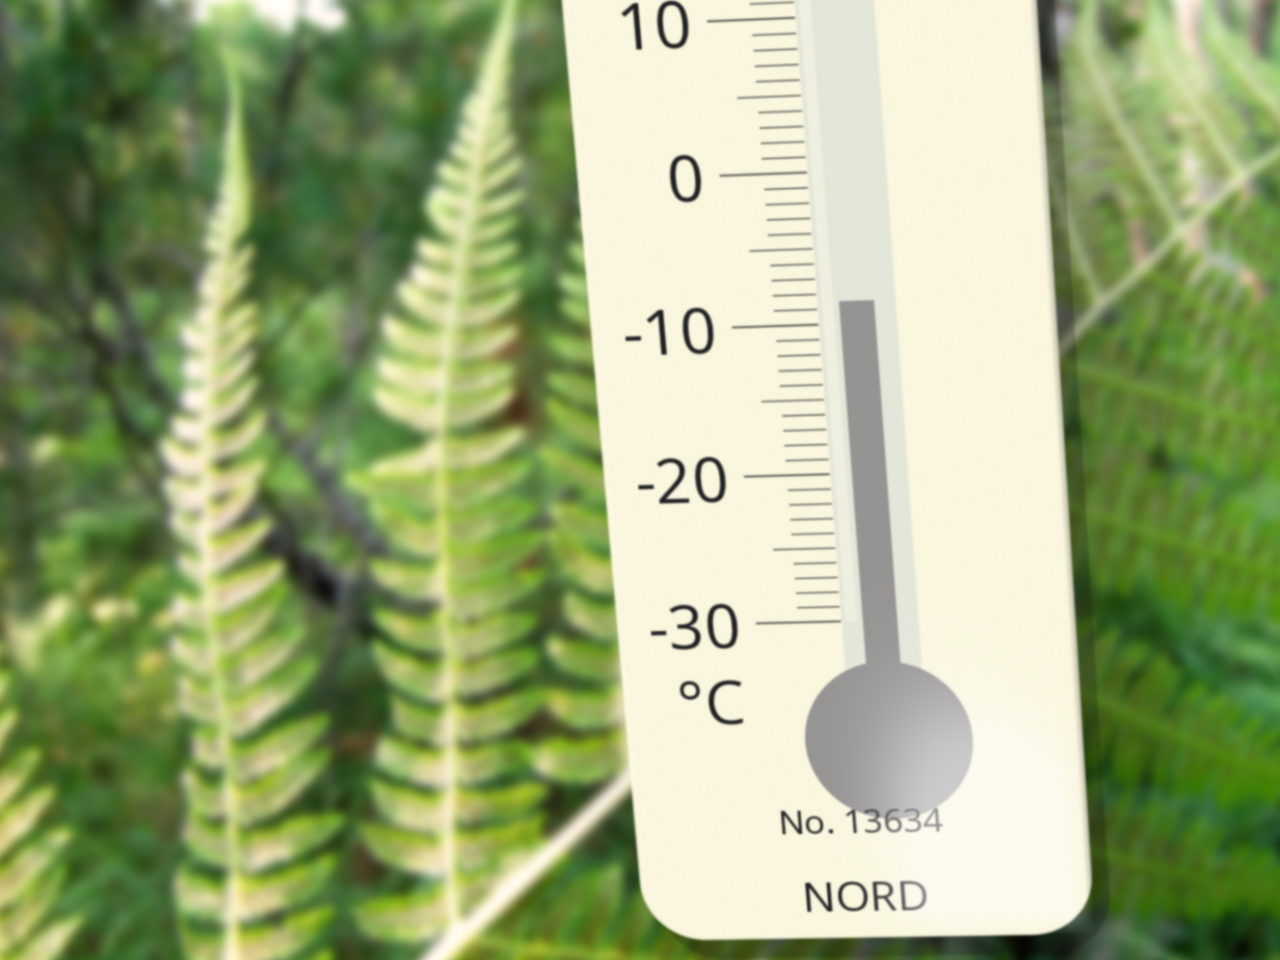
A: -8.5 °C
